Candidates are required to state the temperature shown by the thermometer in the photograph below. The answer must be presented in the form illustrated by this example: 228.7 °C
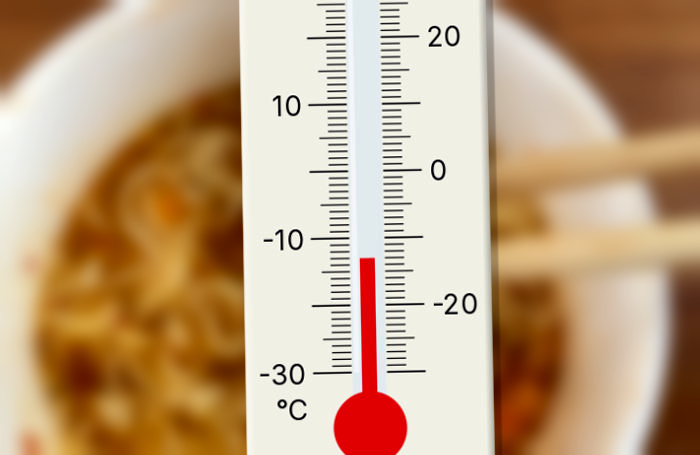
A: -13 °C
